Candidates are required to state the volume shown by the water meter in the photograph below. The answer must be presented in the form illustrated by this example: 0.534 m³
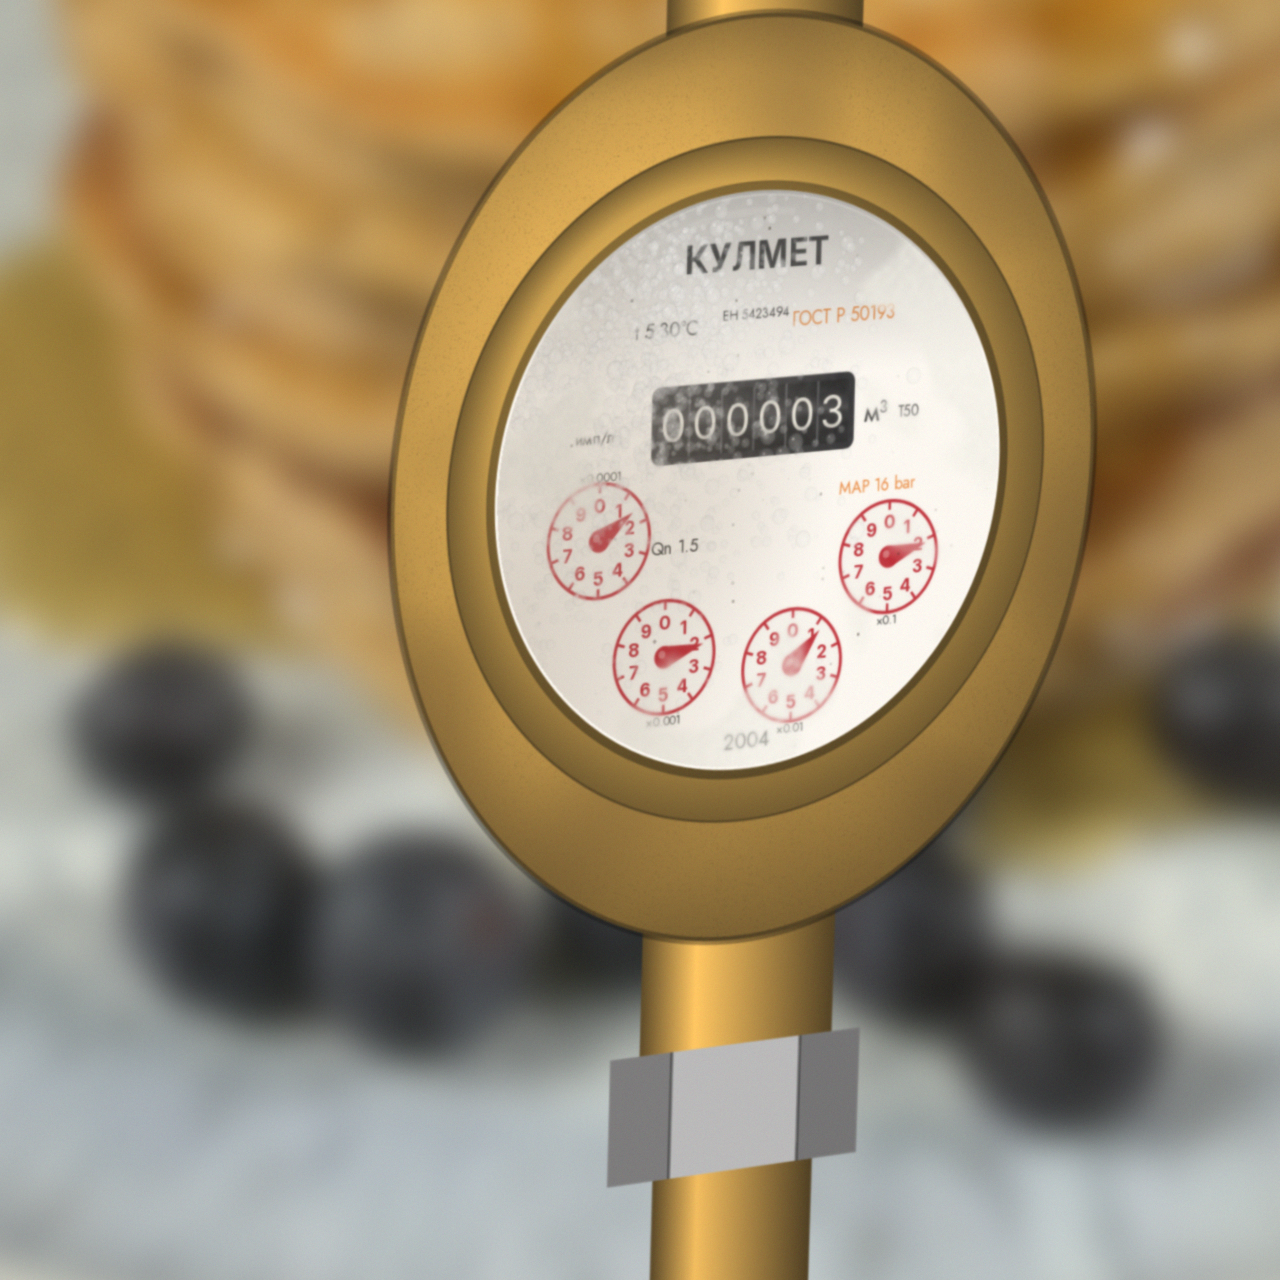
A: 3.2121 m³
